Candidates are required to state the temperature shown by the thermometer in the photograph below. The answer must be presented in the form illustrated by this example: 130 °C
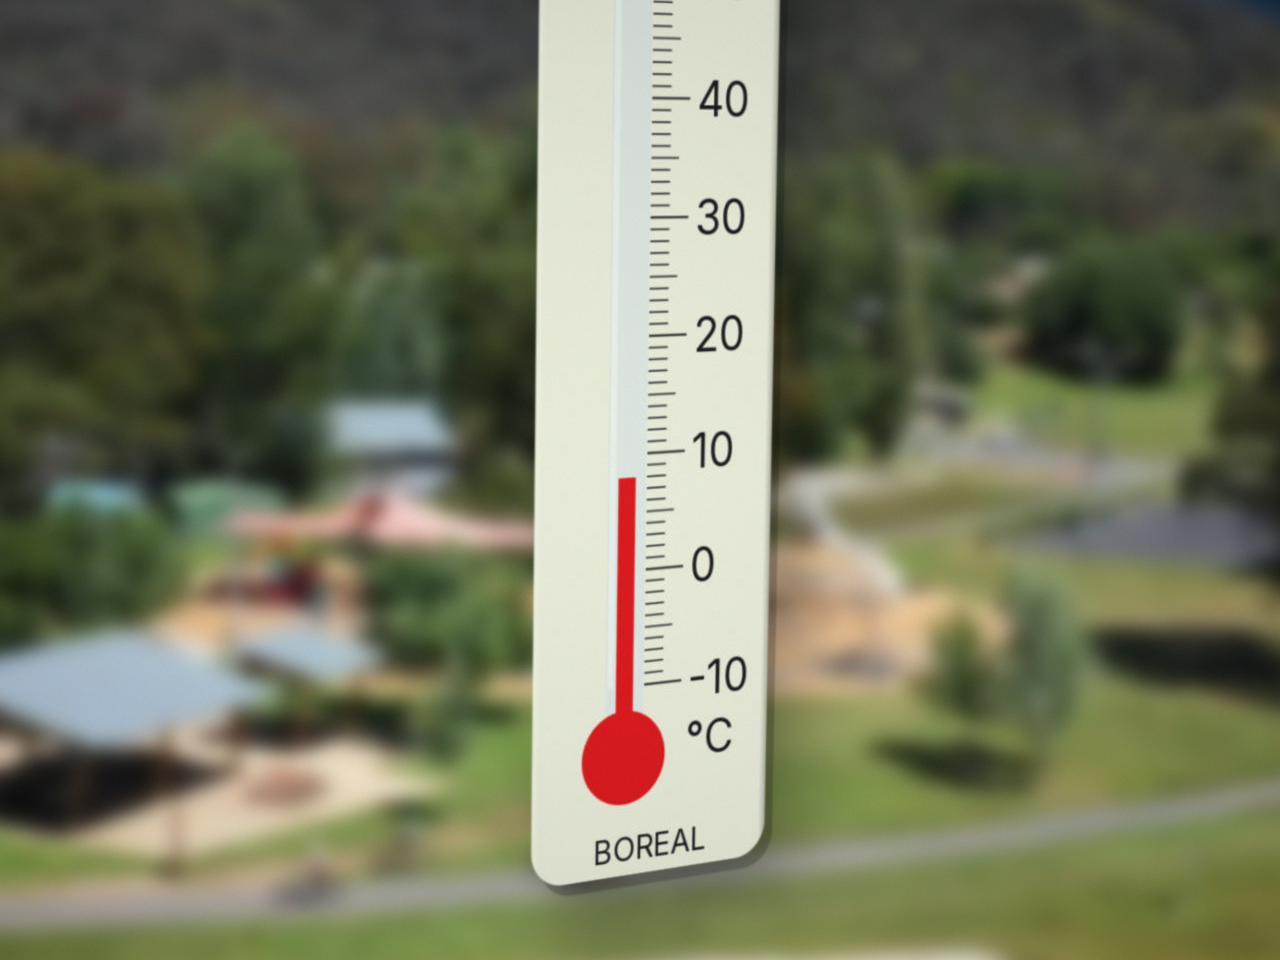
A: 8 °C
